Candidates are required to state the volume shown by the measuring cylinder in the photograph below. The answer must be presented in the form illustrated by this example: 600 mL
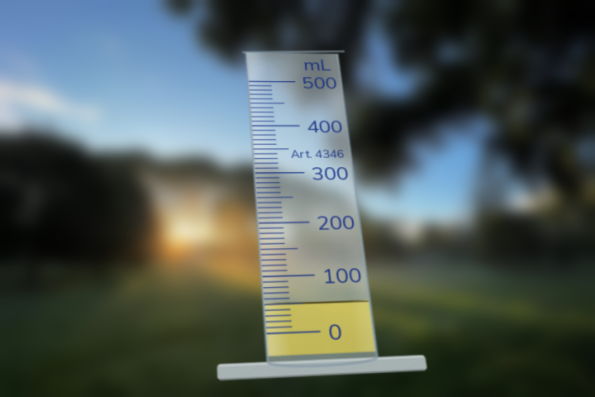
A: 50 mL
